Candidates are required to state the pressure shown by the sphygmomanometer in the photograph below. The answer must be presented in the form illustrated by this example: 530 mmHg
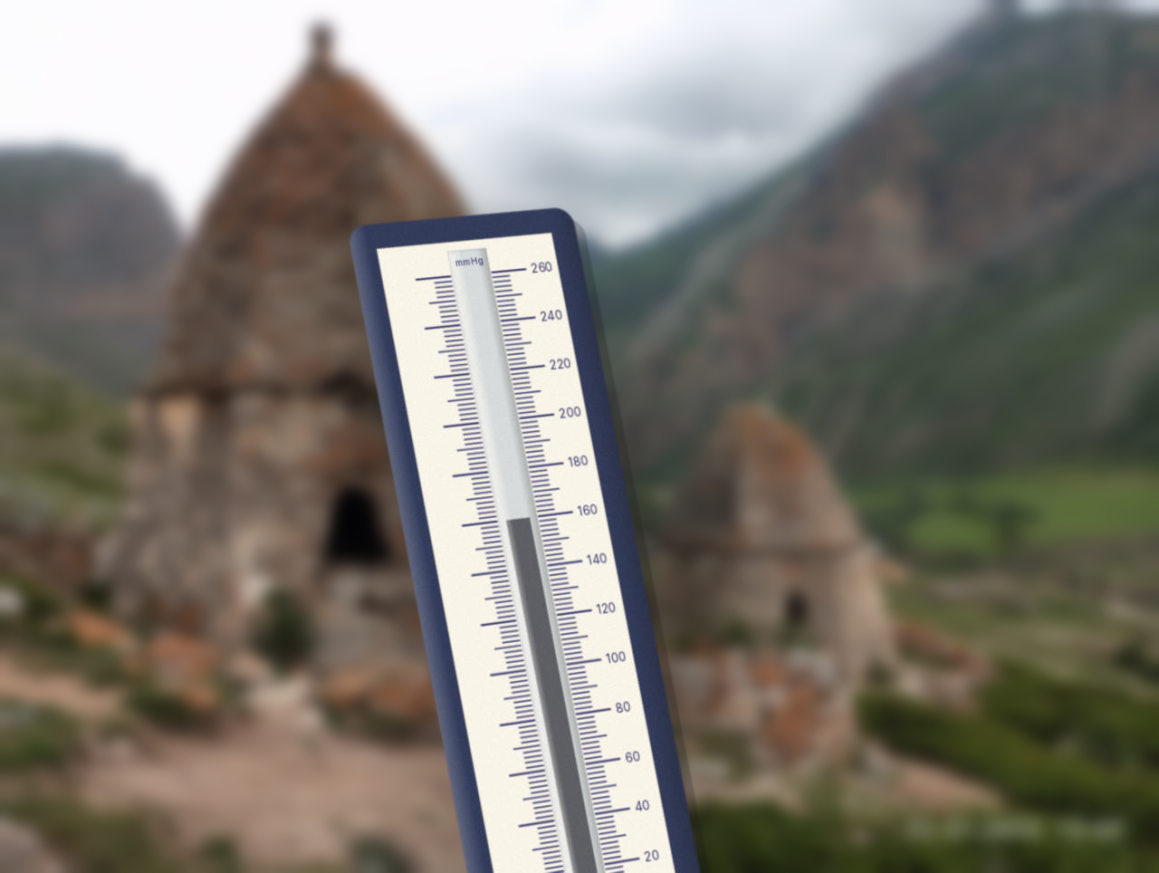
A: 160 mmHg
